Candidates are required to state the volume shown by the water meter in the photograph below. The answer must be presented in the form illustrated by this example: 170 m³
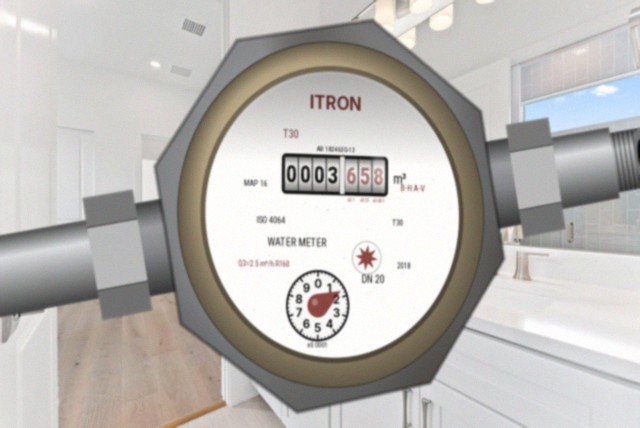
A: 3.6581 m³
